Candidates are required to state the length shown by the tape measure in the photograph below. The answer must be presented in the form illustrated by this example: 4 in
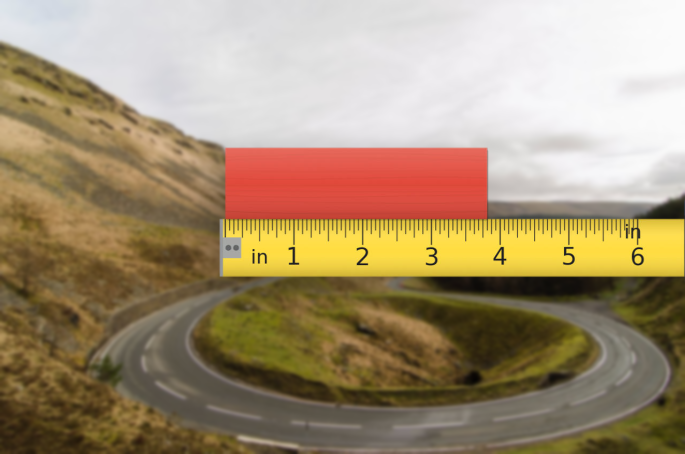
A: 3.8125 in
